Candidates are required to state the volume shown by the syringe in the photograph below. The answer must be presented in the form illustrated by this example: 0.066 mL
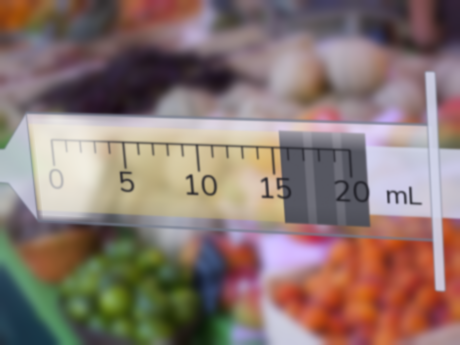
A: 15.5 mL
